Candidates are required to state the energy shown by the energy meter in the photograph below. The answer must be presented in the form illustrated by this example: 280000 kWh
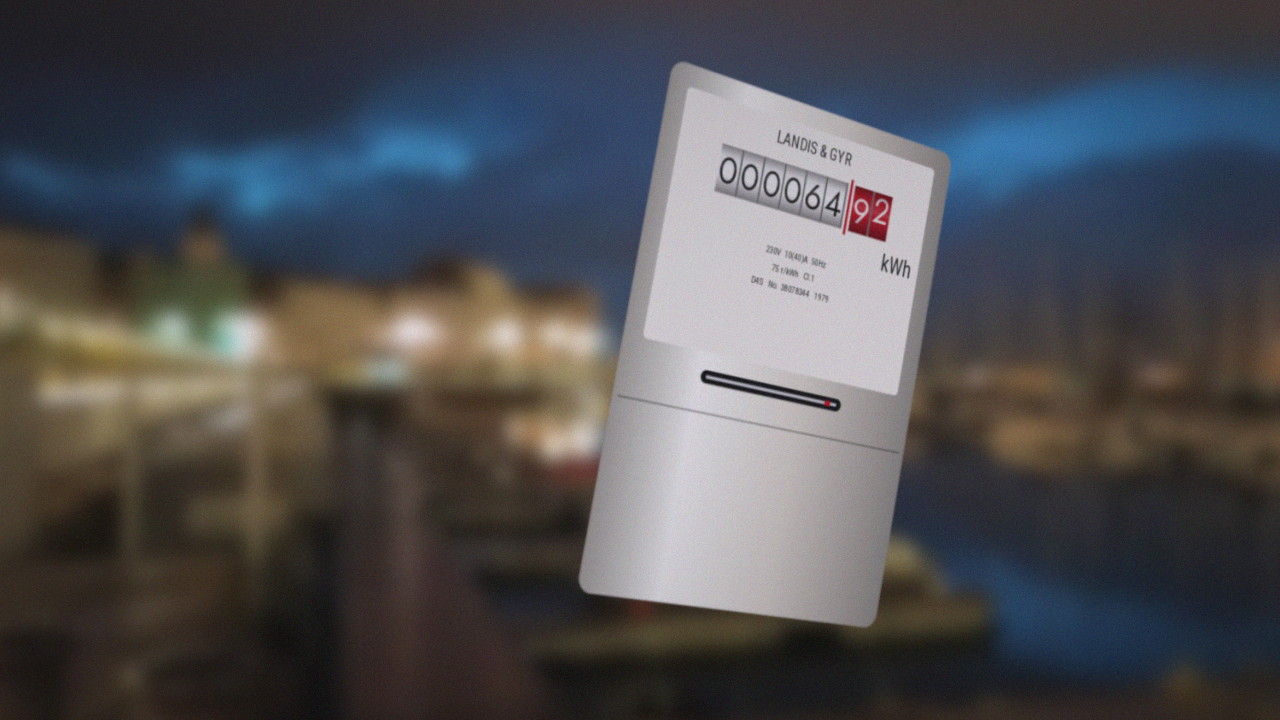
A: 64.92 kWh
